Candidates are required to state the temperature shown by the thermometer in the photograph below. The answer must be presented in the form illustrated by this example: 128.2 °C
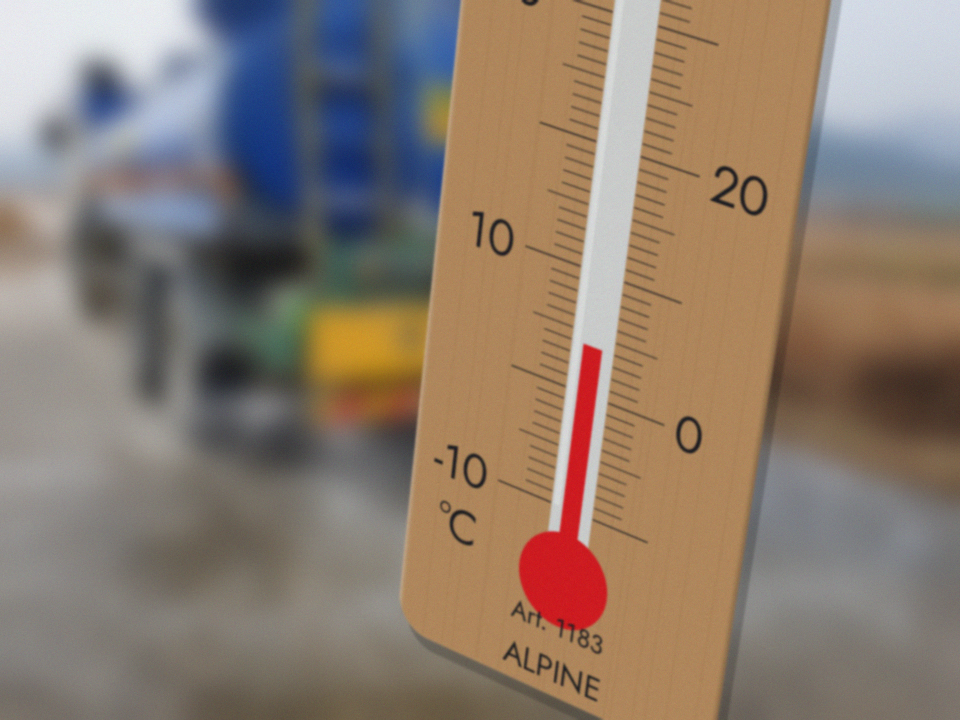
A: 4 °C
